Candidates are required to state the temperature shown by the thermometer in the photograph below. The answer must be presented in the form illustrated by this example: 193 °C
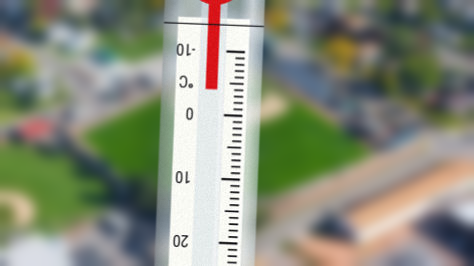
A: -4 °C
